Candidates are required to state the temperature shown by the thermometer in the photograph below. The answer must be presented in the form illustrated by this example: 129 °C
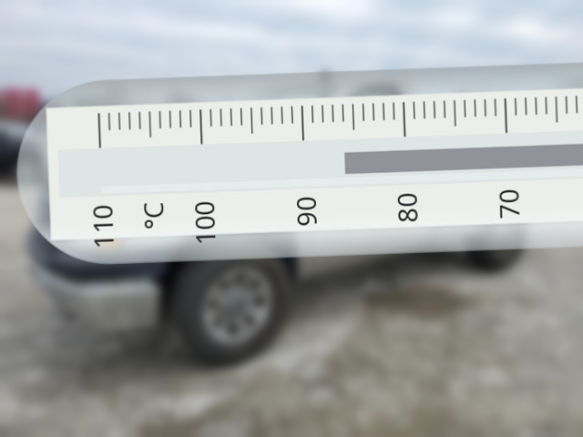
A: 86 °C
